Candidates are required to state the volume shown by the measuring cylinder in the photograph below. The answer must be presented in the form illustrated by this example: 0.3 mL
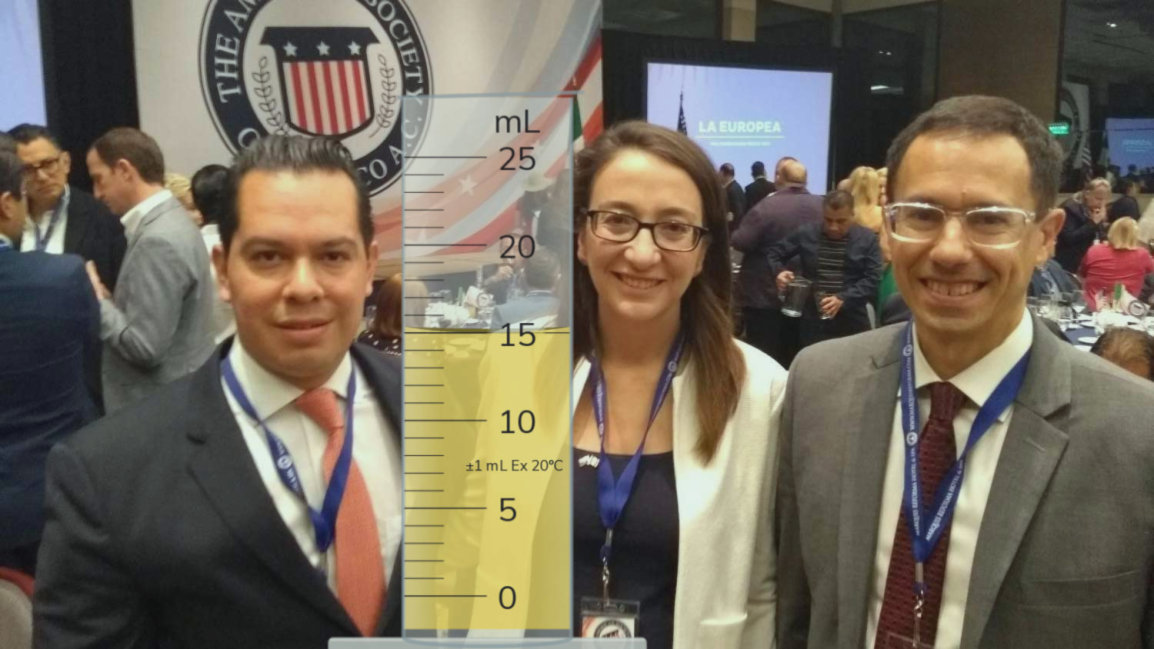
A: 15 mL
